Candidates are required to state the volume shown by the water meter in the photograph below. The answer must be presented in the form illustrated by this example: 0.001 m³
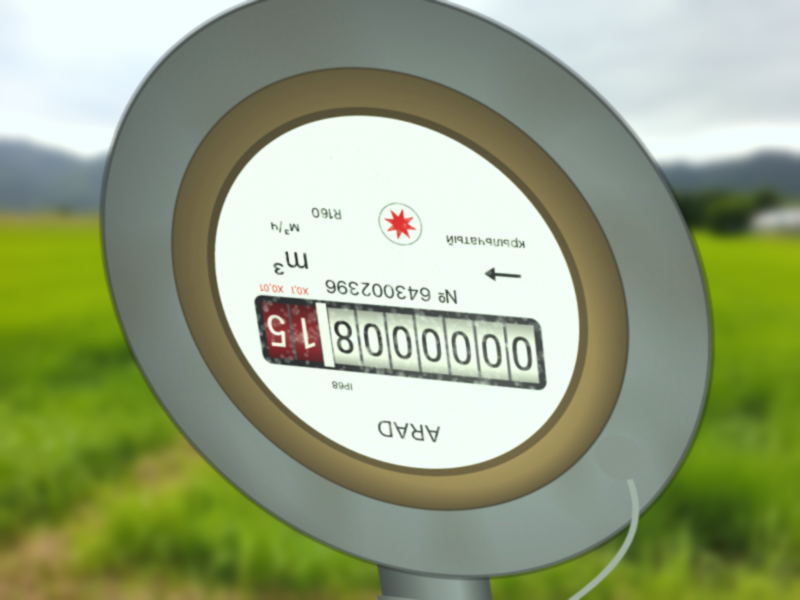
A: 8.15 m³
